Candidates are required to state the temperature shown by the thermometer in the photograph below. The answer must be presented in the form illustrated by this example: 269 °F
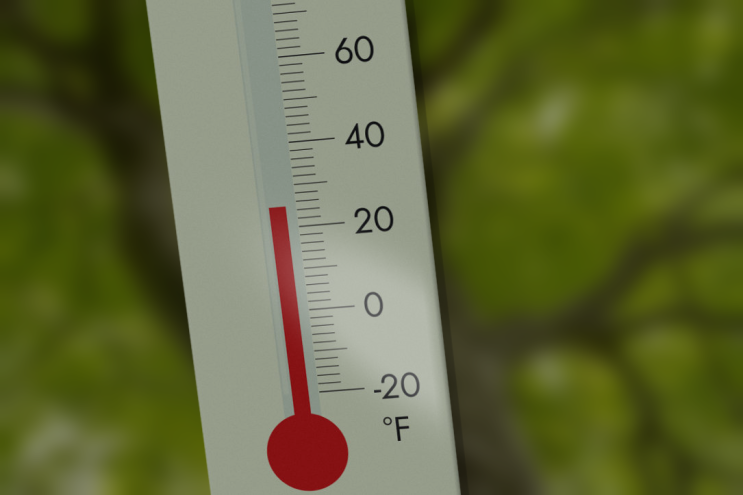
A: 25 °F
